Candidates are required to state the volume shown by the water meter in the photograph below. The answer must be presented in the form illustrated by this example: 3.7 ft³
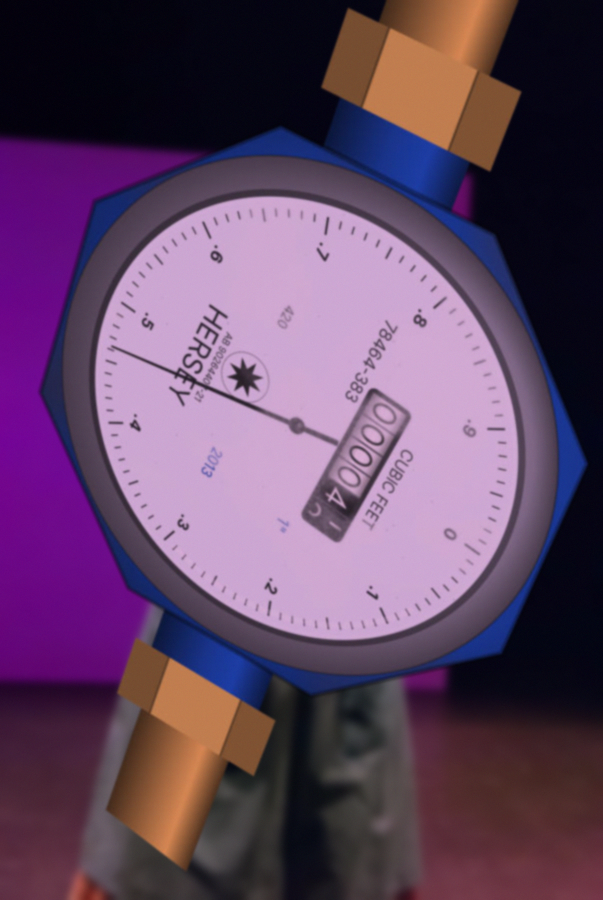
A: 41.46 ft³
